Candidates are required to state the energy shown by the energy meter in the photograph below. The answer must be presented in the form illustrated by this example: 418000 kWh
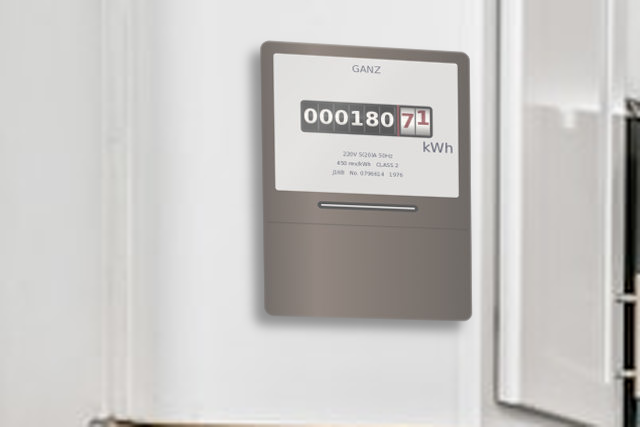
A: 180.71 kWh
